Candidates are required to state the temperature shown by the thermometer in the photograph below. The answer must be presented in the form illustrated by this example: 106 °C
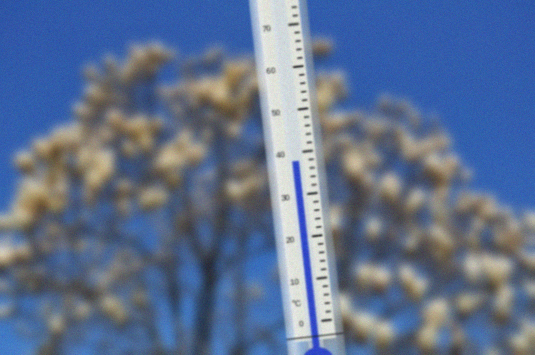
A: 38 °C
